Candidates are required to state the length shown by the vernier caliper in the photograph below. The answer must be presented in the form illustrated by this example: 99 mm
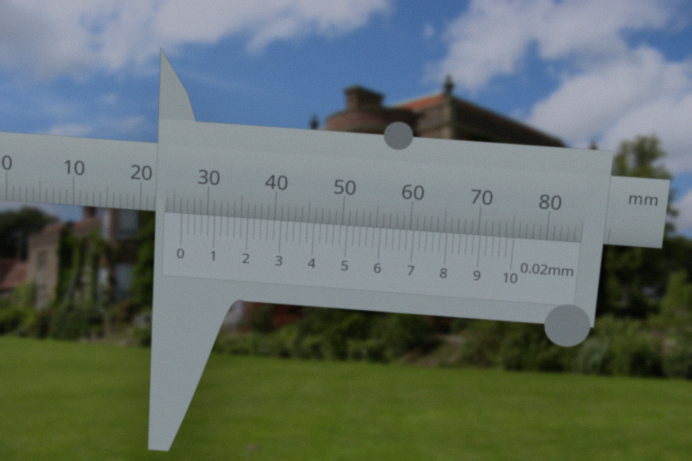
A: 26.2 mm
